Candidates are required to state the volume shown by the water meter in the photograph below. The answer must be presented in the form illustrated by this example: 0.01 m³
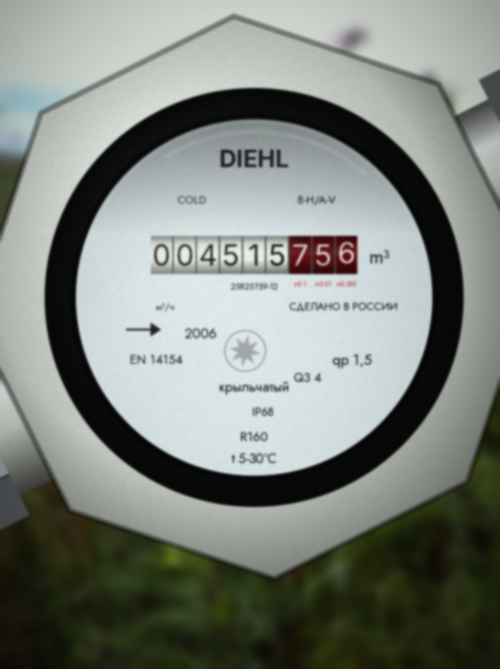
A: 4515.756 m³
